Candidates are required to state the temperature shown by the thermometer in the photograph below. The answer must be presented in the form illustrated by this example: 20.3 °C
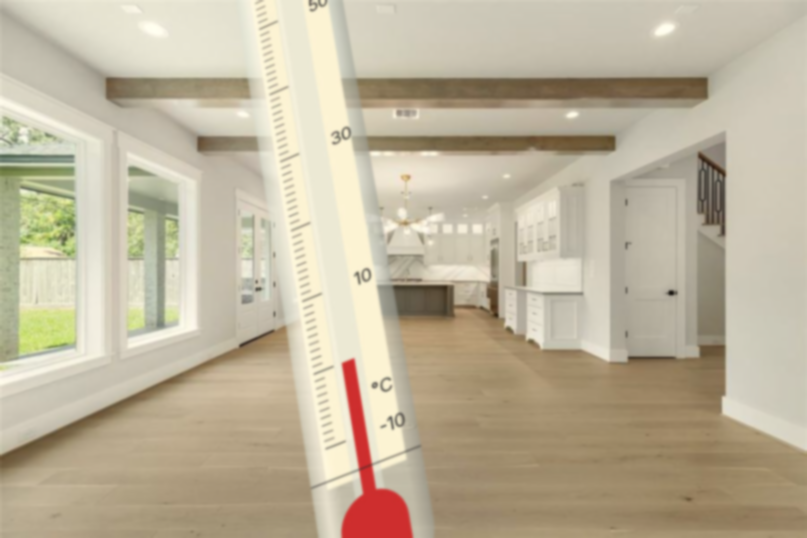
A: 0 °C
